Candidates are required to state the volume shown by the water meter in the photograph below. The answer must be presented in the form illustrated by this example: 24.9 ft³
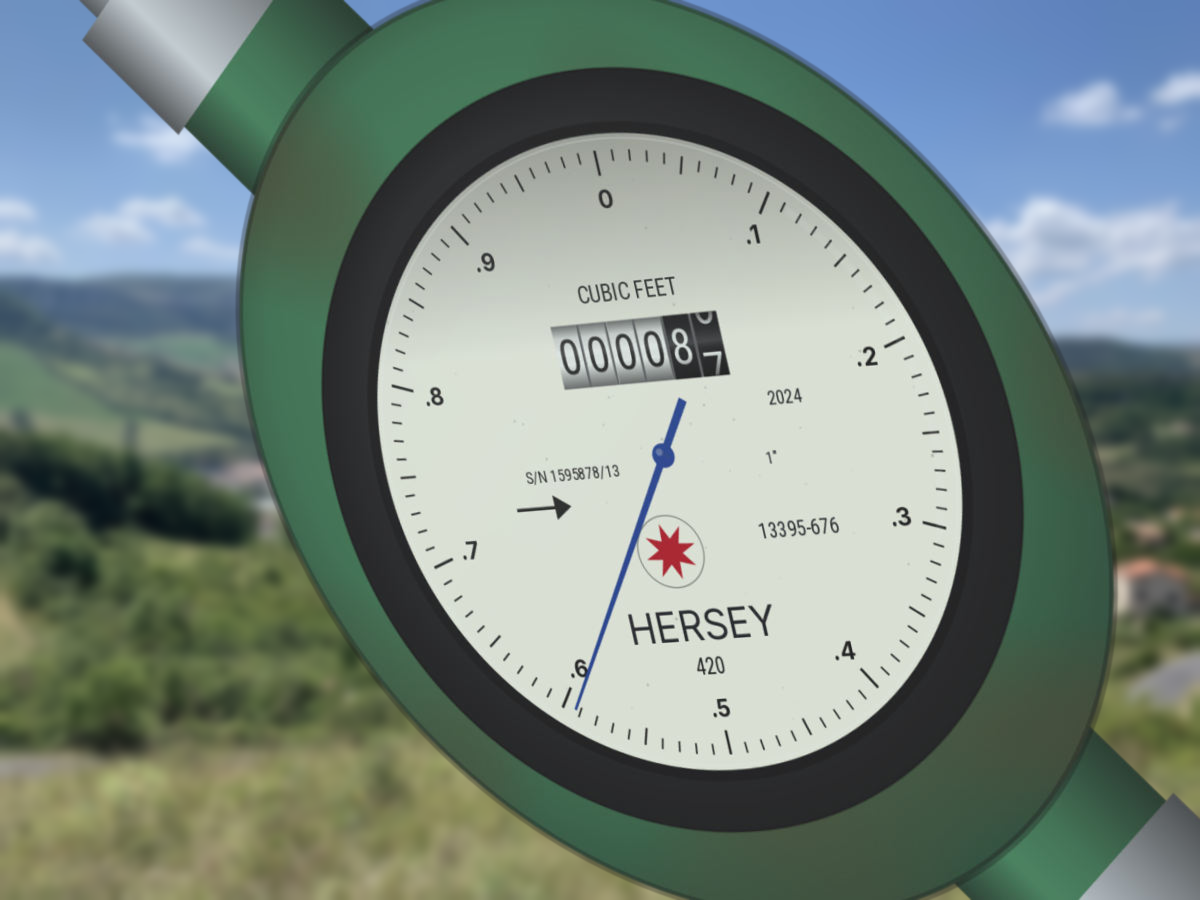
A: 86.59 ft³
